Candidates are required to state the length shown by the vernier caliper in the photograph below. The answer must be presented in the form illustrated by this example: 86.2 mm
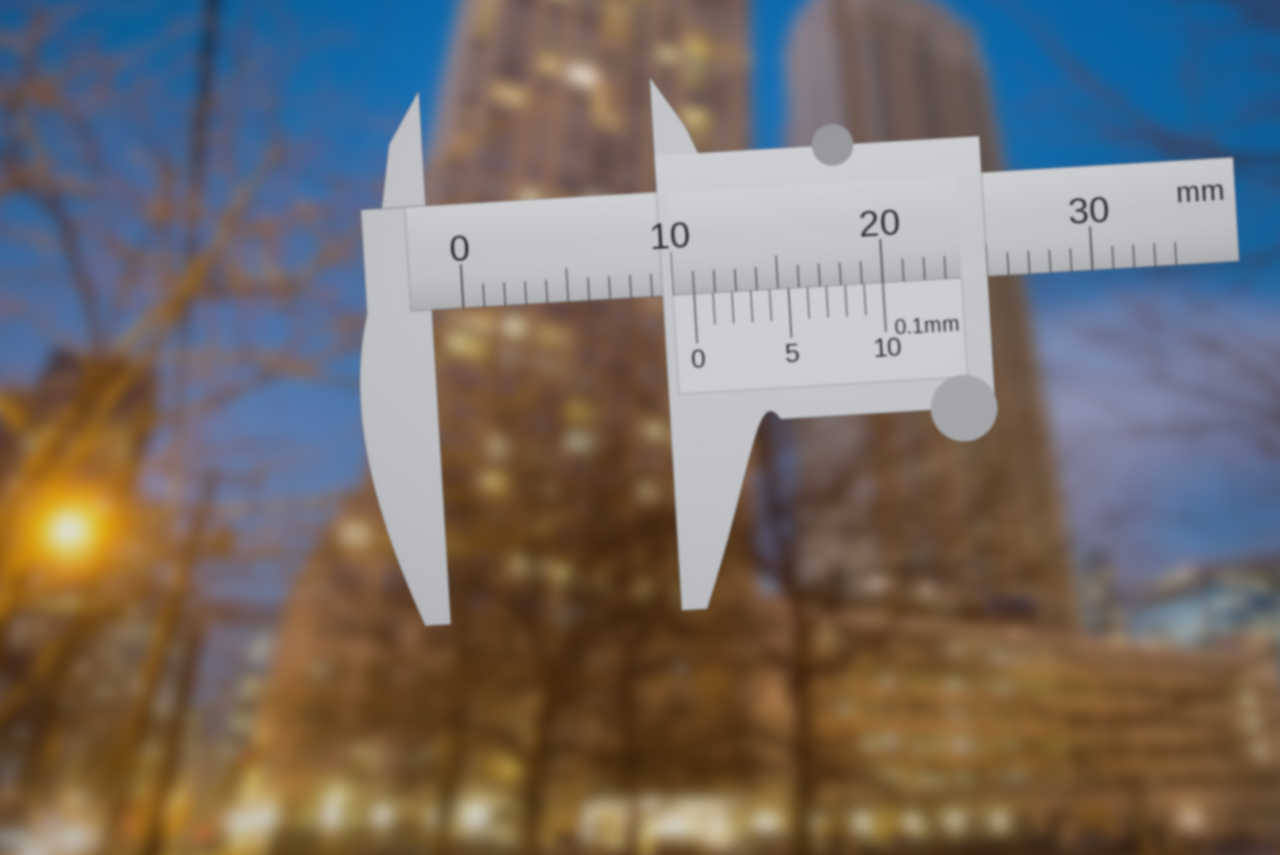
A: 11.0 mm
